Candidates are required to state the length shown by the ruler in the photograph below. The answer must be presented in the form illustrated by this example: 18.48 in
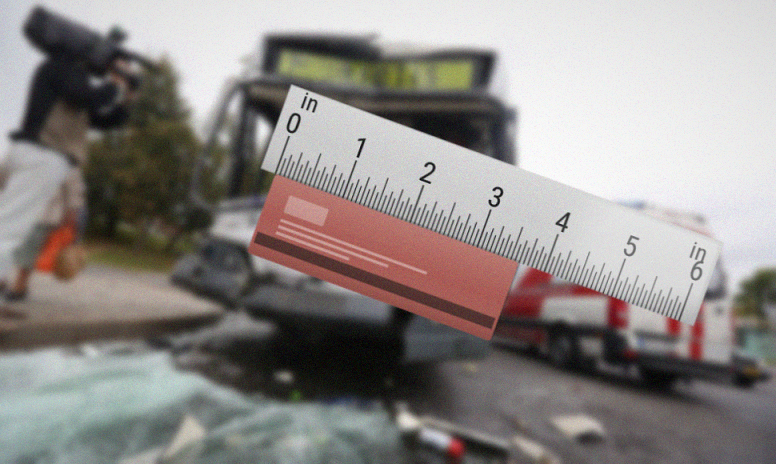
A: 3.625 in
